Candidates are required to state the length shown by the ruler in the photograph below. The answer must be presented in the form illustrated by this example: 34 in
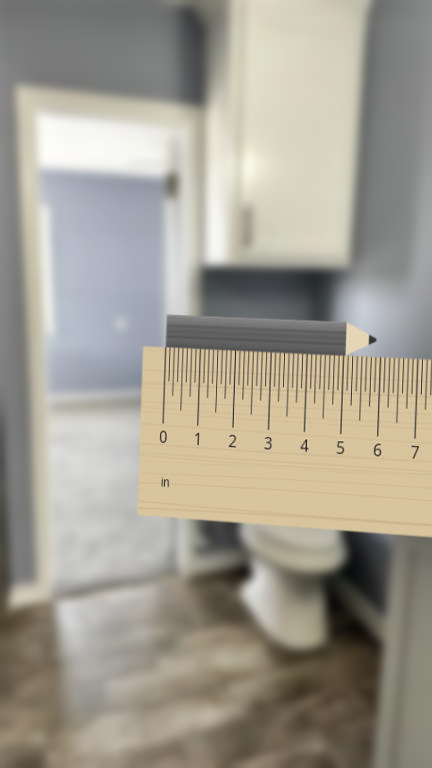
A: 5.875 in
